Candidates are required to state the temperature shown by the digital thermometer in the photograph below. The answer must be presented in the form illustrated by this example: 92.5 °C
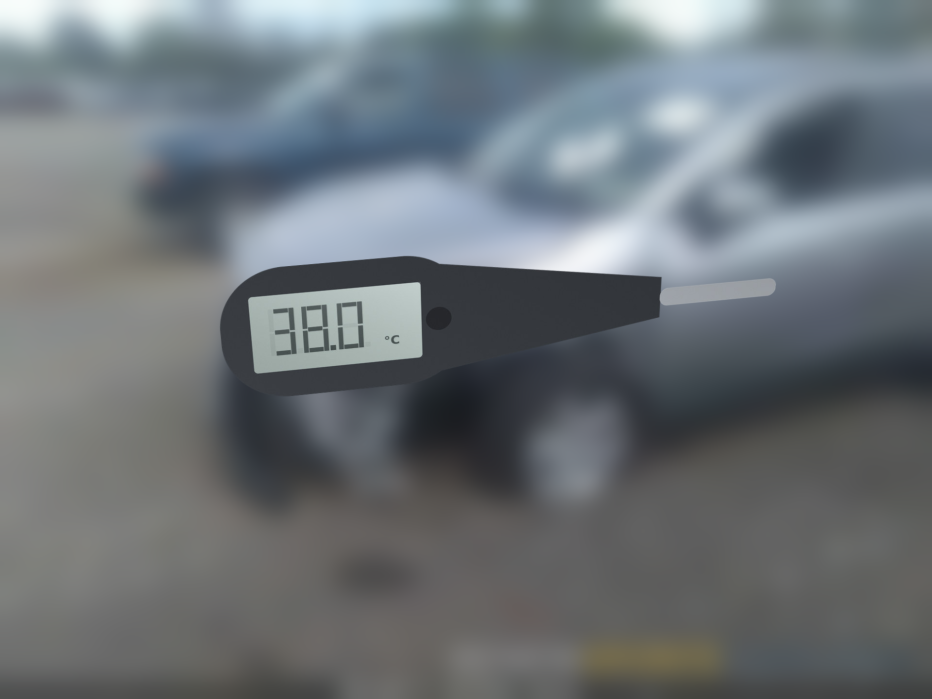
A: 38.0 °C
